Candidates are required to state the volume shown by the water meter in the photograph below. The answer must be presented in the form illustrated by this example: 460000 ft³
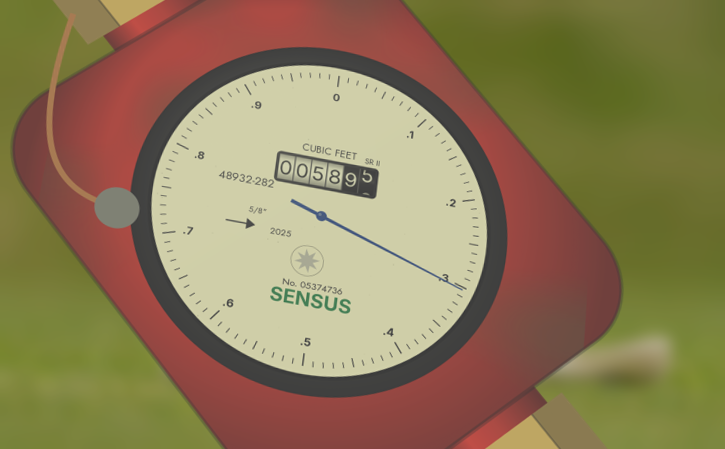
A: 5895.30 ft³
